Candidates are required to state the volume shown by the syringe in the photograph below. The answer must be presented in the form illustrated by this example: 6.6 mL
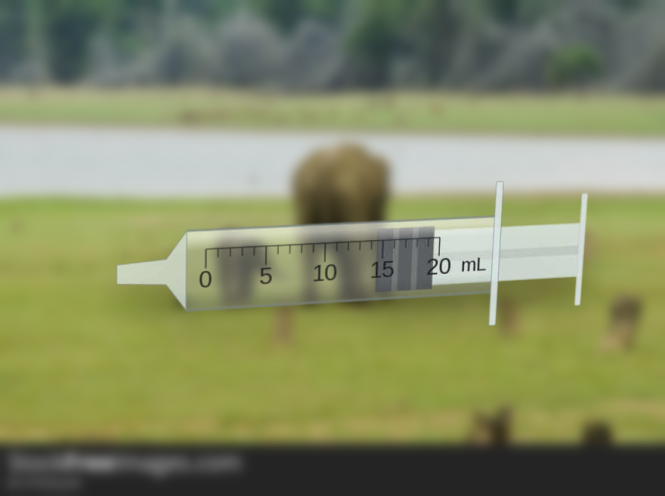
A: 14.5 mL
